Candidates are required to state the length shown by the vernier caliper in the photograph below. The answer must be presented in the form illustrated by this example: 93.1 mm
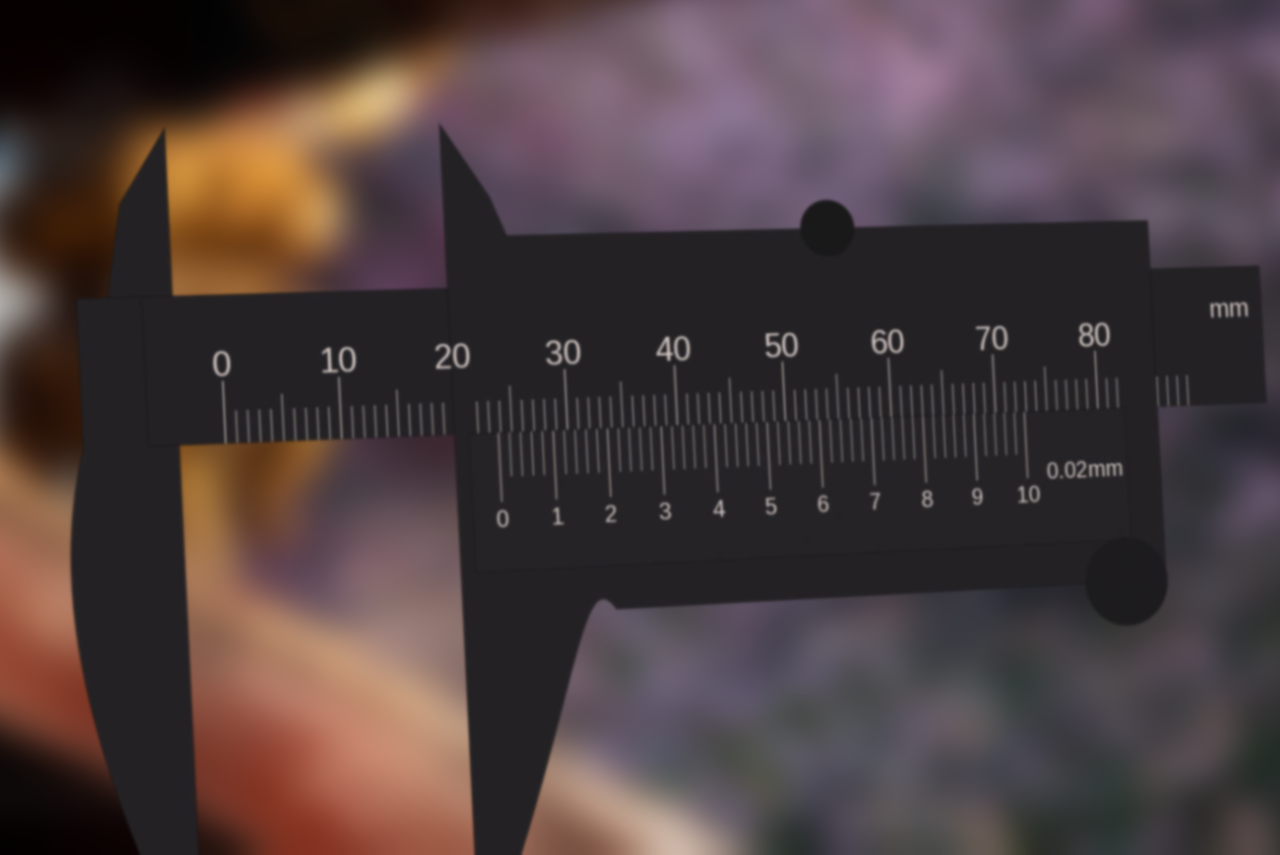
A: 23.8 mm
